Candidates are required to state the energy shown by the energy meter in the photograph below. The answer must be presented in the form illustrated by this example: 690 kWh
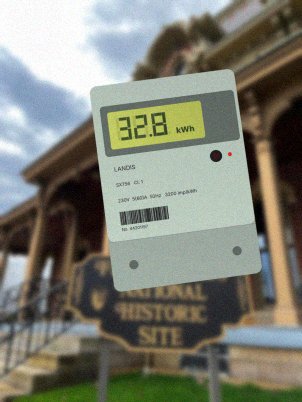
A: 32.8 kWh
